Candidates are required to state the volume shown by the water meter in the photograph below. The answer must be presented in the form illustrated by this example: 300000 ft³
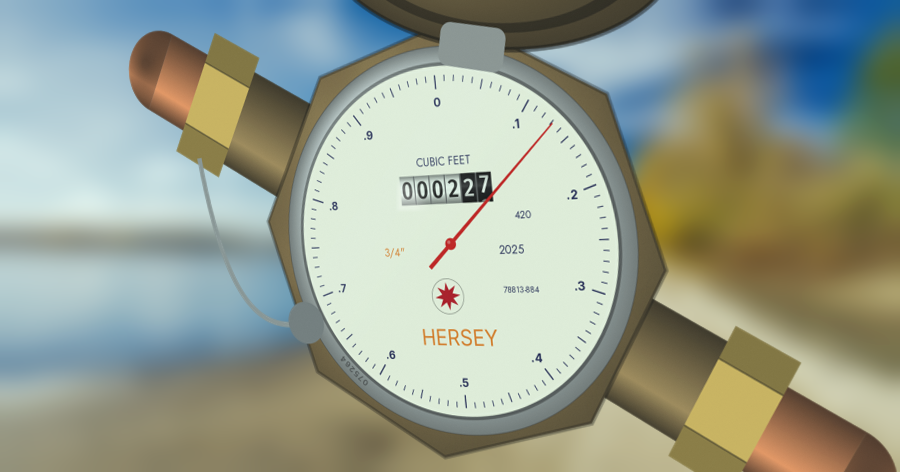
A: 227.13 ft³
